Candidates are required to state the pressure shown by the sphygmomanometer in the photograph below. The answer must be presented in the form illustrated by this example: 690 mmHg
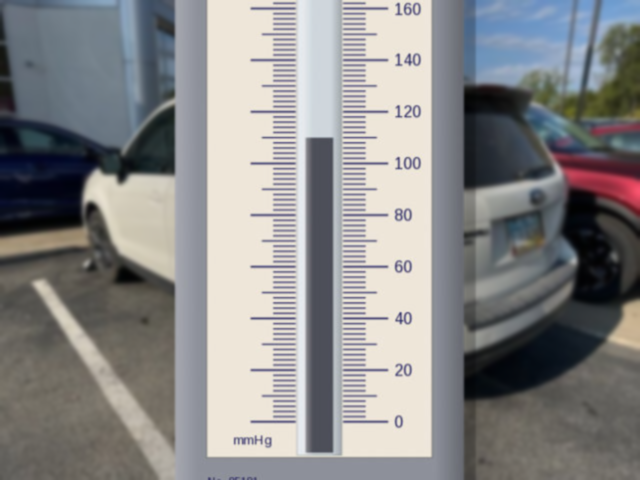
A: 110 mmHg
